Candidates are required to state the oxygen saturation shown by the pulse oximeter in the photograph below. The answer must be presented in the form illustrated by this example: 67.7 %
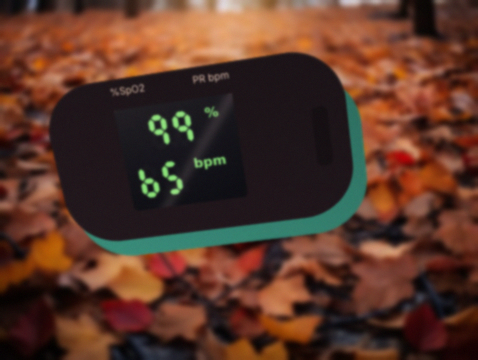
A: 99 %
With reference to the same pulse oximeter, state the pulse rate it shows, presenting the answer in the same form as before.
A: 65 bpm
